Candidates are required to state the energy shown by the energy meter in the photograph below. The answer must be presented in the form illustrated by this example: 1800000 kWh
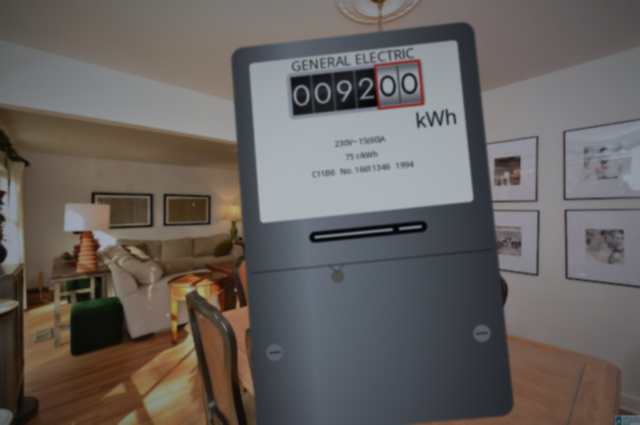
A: 92.00 kWh
